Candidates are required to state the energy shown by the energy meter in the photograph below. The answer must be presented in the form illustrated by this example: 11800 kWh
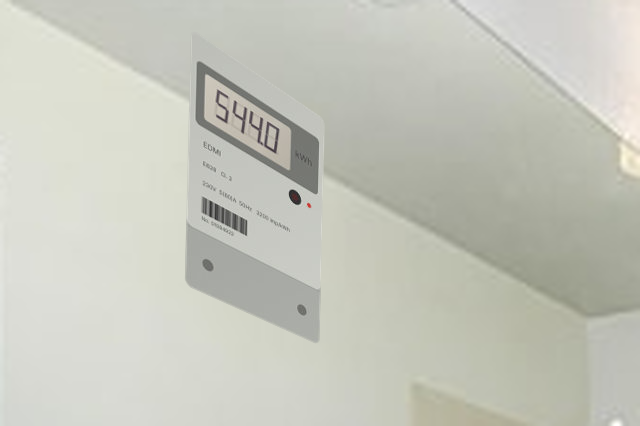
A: 544.0 kWh
